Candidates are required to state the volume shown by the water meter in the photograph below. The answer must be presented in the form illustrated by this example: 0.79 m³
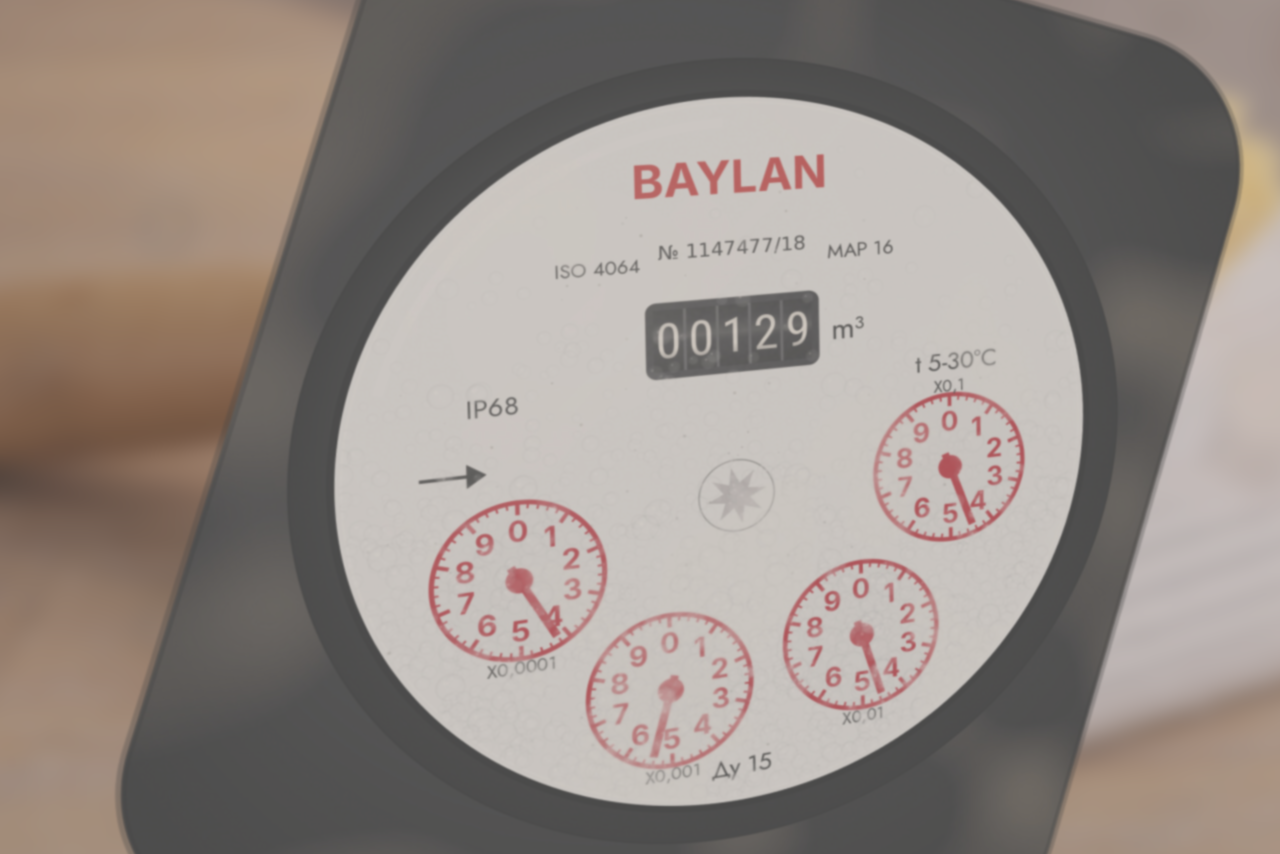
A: 129.4454 m³
